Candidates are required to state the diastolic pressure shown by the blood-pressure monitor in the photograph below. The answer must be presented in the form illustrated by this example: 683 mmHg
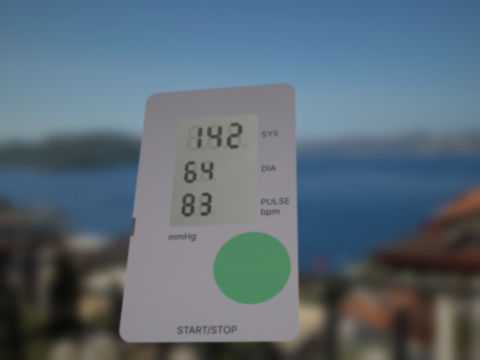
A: 64 mmHg
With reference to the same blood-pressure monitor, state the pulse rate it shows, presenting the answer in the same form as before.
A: 83 bpm
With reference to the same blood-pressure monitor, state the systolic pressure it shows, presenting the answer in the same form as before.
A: 142 mmHg
